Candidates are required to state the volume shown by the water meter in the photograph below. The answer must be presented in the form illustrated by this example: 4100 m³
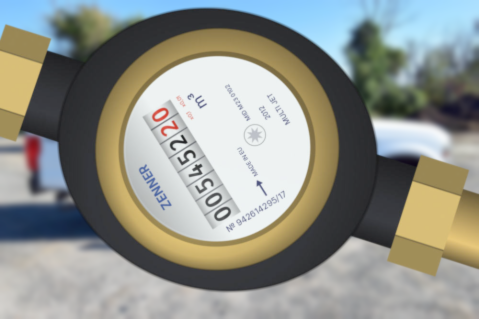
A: 5452.20 m³
